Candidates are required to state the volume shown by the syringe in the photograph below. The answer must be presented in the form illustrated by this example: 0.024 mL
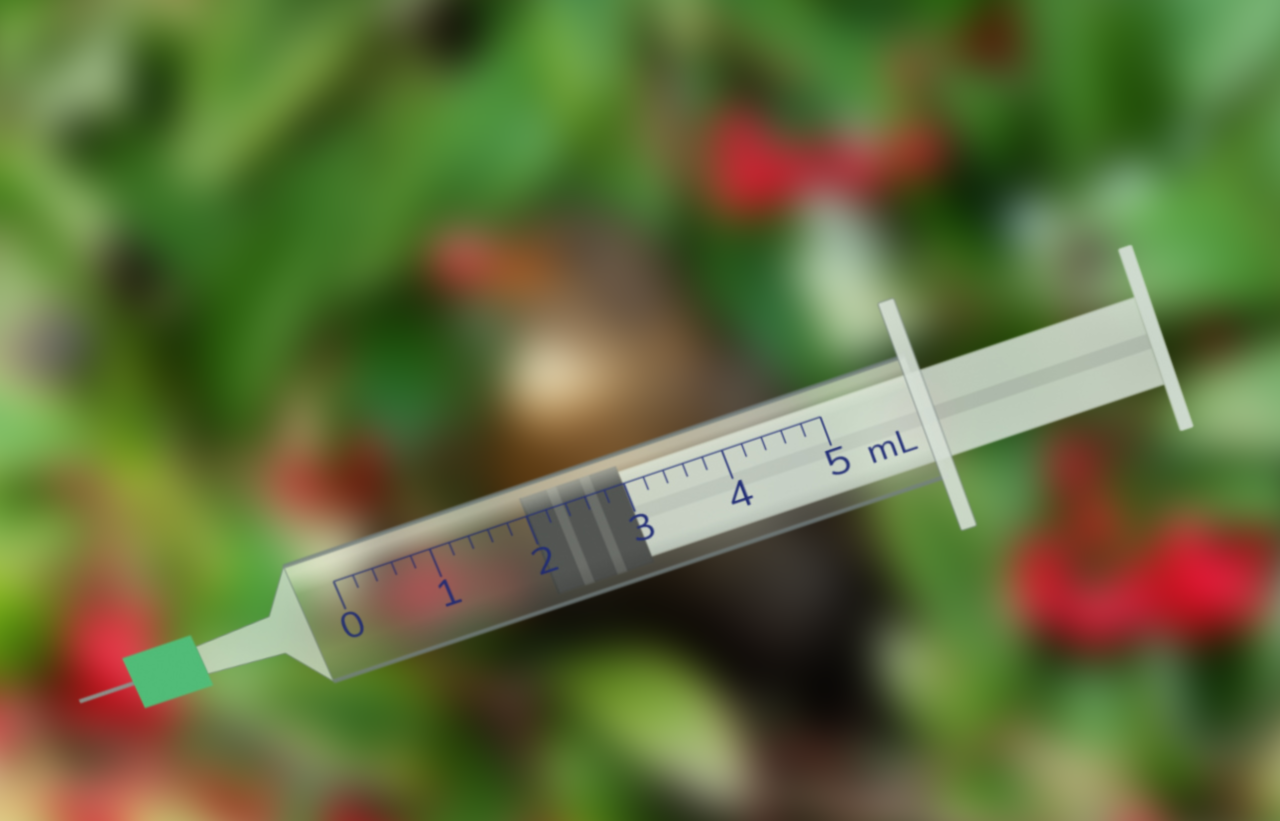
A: 2 mL
